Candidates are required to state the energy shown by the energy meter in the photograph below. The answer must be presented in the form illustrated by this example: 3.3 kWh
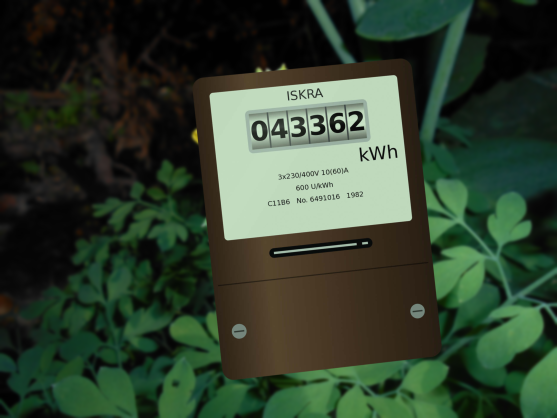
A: 43362 kWh
